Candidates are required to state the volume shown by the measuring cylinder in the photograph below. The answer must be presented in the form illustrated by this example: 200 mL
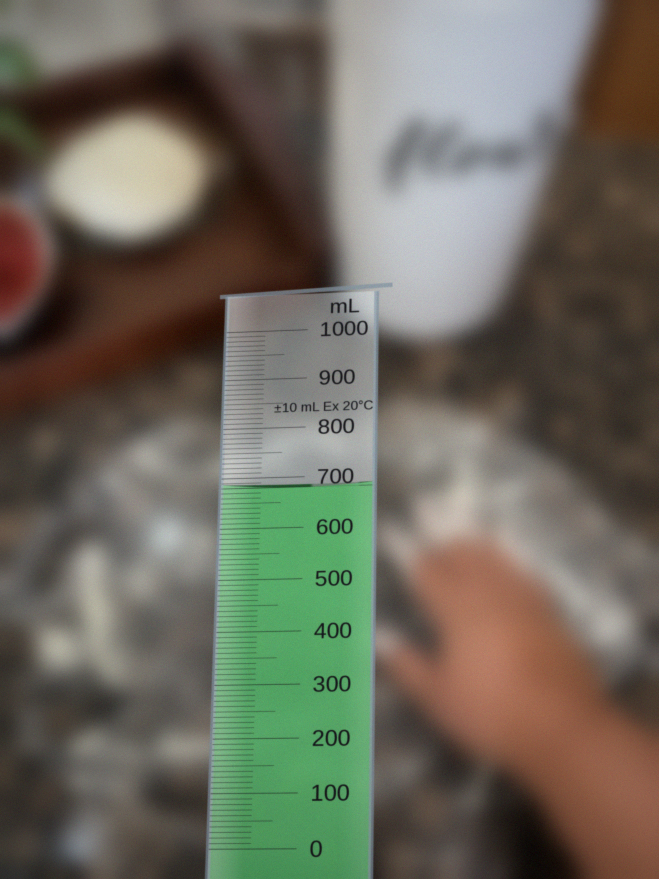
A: 680 mL
